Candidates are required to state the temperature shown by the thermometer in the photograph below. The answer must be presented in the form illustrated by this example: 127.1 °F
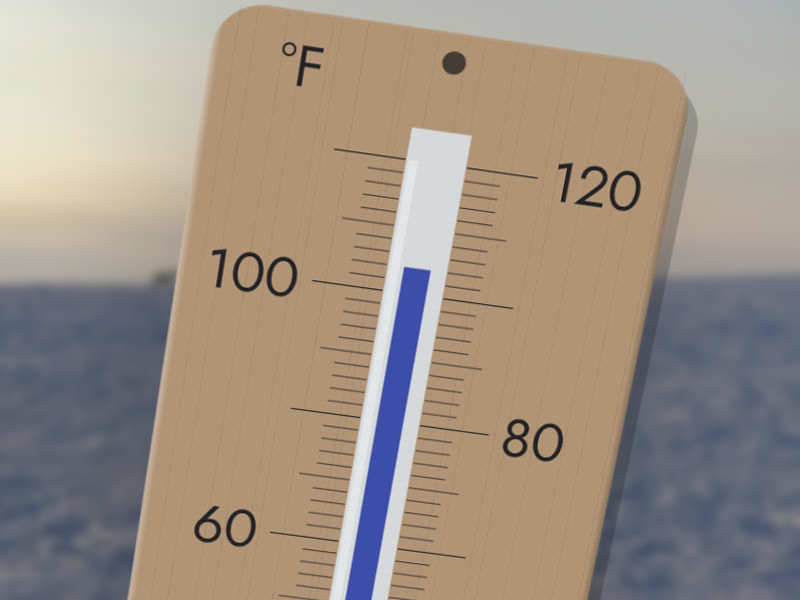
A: 104 °F
